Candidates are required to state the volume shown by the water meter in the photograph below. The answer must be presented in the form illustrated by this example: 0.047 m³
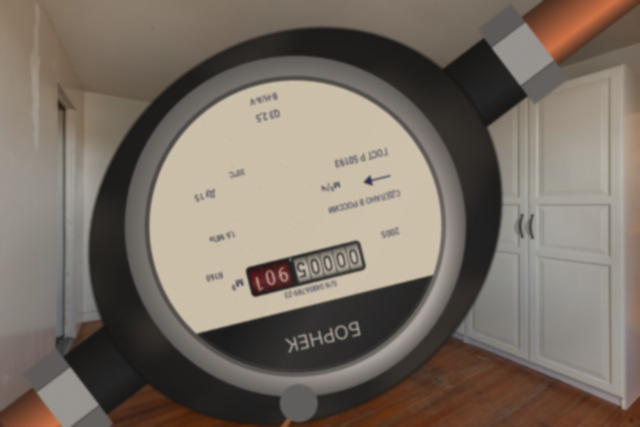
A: 5.901 m³
